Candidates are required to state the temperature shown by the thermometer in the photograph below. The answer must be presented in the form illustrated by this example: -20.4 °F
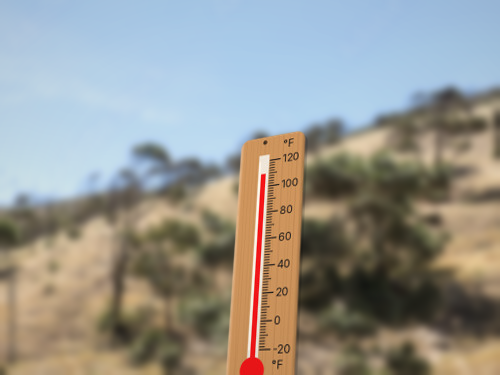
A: 110 °F
